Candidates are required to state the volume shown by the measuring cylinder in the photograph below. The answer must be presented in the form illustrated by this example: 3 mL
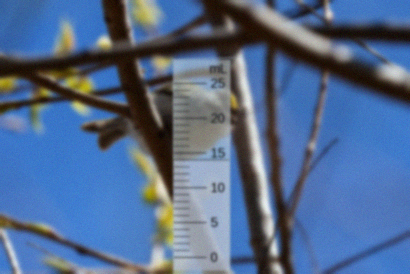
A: 14 mL
